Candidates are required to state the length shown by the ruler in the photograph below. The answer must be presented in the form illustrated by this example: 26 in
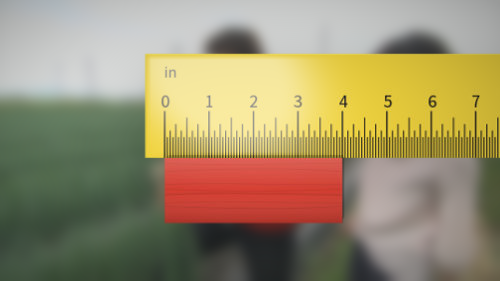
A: 4 in
